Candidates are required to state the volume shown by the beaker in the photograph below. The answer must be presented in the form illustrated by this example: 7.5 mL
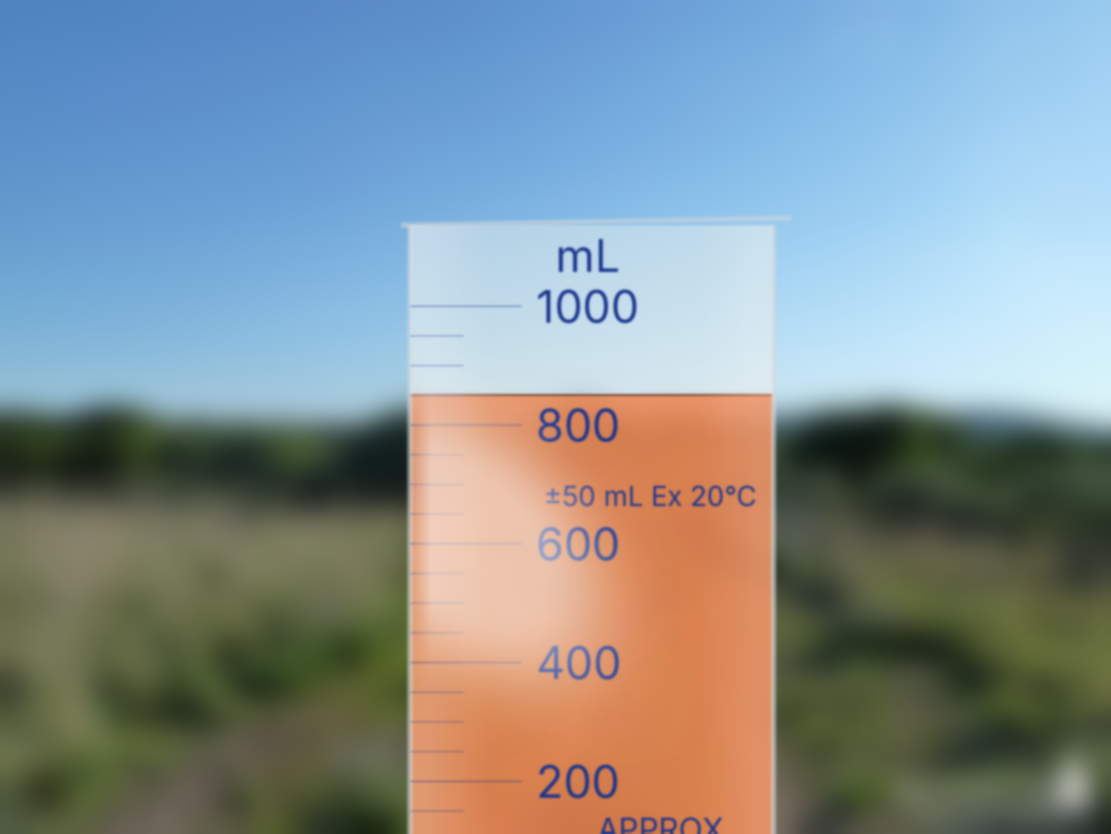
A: 850 mL
